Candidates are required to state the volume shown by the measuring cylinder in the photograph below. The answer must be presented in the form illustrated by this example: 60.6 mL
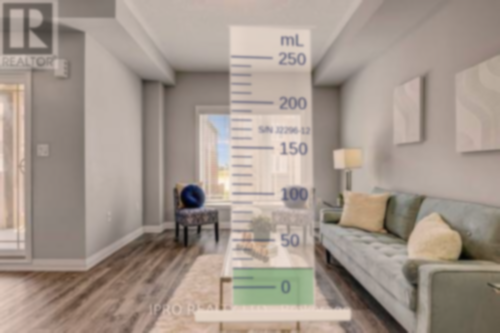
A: 20 mL
